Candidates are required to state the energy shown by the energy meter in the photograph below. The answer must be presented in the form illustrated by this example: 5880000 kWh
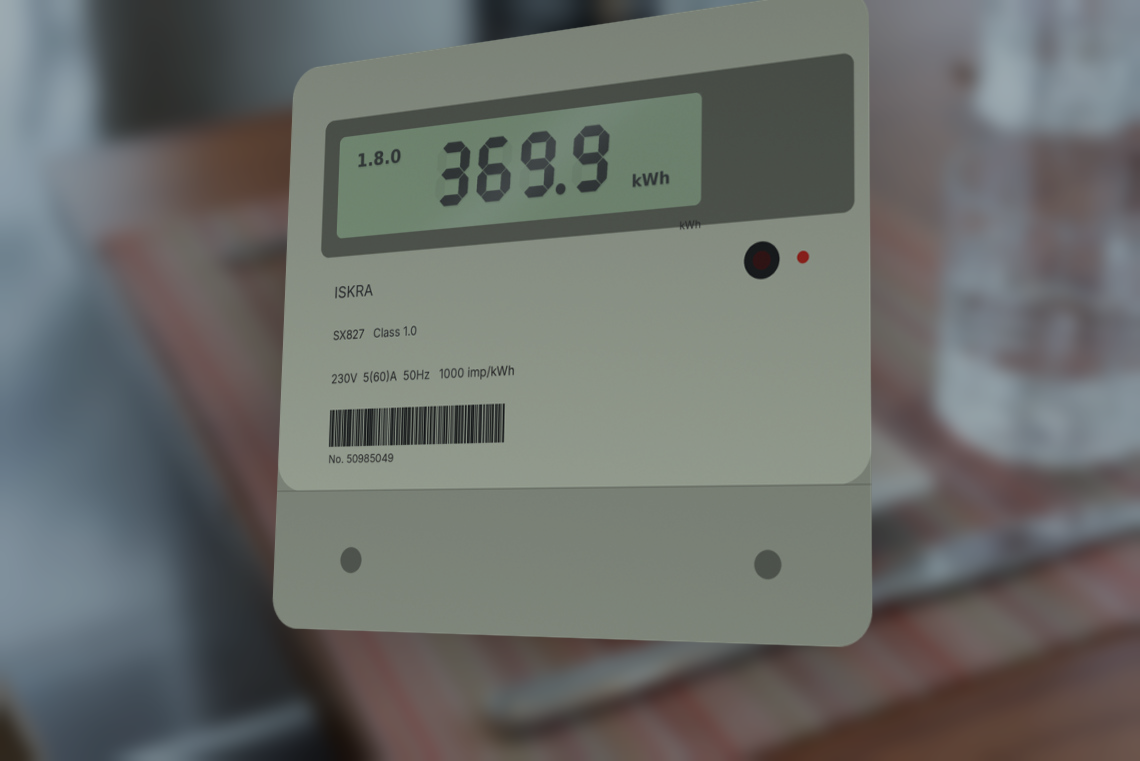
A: 369.9 kWh
